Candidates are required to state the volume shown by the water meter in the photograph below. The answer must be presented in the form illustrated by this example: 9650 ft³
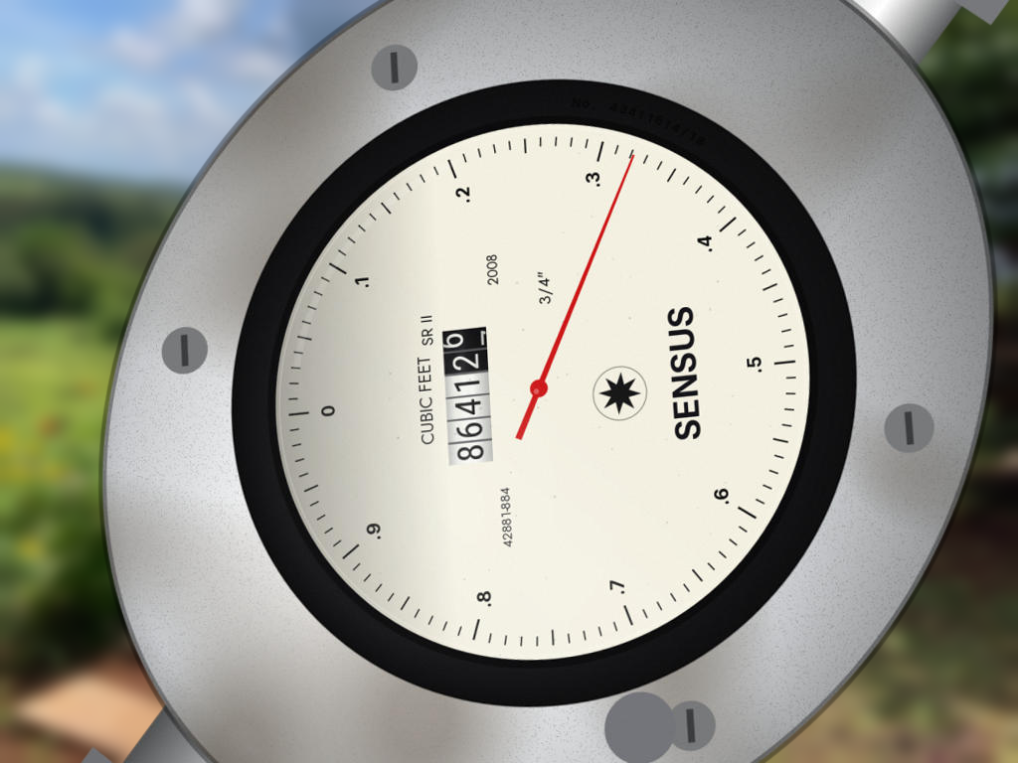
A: 864126.32 ft³
